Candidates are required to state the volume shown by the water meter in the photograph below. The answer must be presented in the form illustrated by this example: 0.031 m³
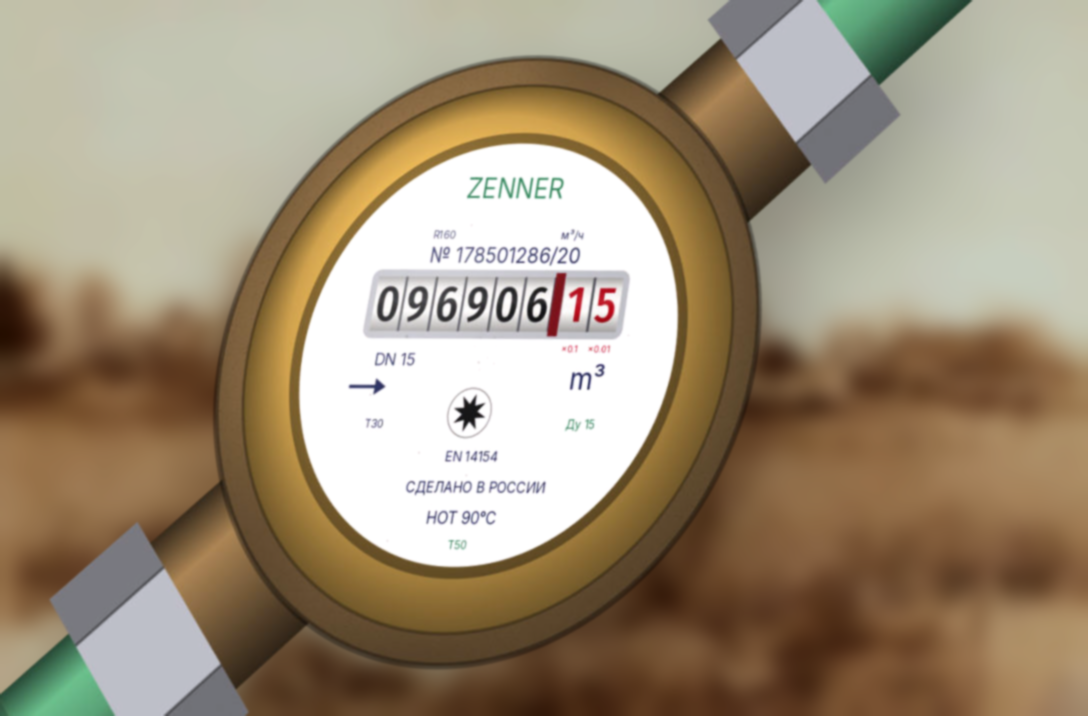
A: 96906.15 m³
